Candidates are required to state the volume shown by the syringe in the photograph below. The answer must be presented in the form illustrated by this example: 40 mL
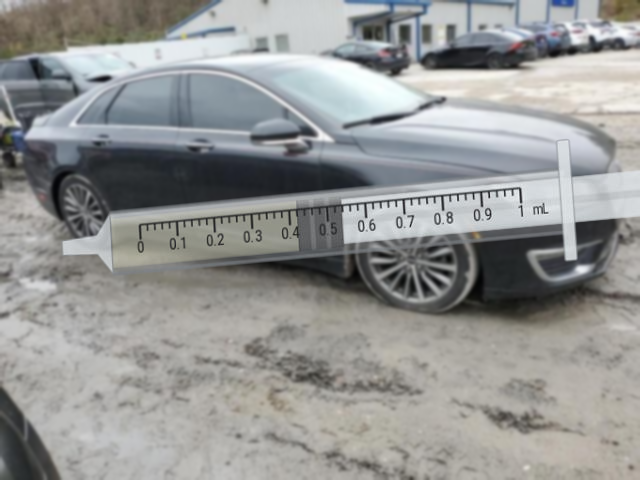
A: 0.42 mL
